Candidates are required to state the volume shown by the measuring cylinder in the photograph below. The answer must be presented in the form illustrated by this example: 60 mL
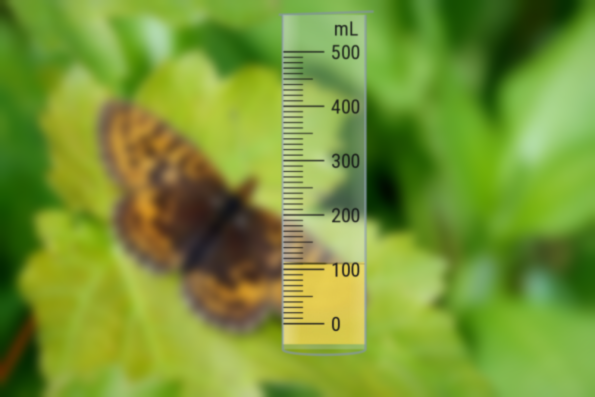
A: 110 mL
